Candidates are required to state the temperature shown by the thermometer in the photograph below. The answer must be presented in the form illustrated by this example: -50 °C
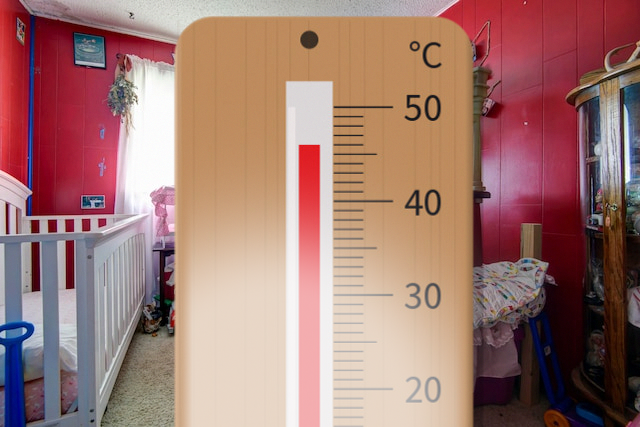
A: 46 °C
